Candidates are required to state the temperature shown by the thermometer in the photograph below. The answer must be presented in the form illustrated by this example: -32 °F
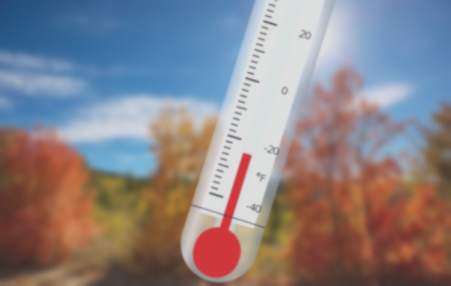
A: -24 °F
